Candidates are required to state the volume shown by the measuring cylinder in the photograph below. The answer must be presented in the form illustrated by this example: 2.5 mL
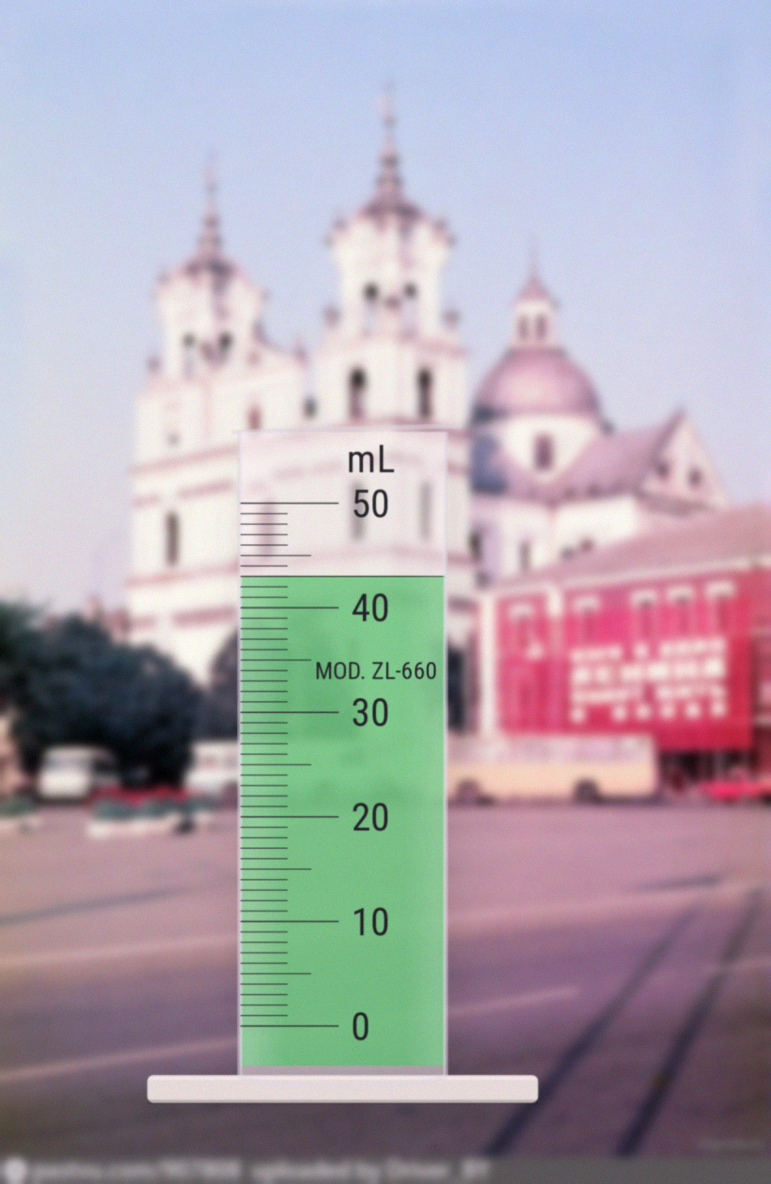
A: 43 mL
